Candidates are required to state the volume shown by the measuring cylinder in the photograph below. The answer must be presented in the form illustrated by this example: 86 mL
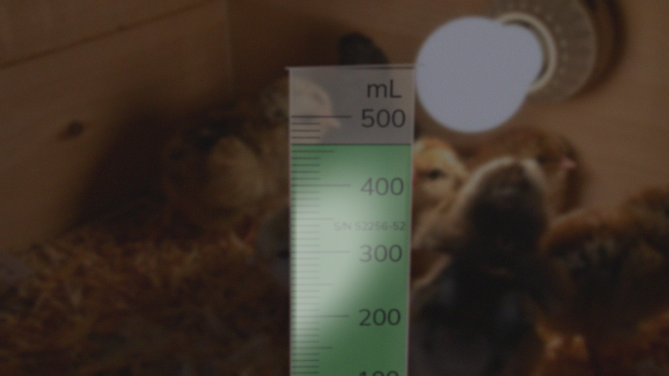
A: 460 mL
